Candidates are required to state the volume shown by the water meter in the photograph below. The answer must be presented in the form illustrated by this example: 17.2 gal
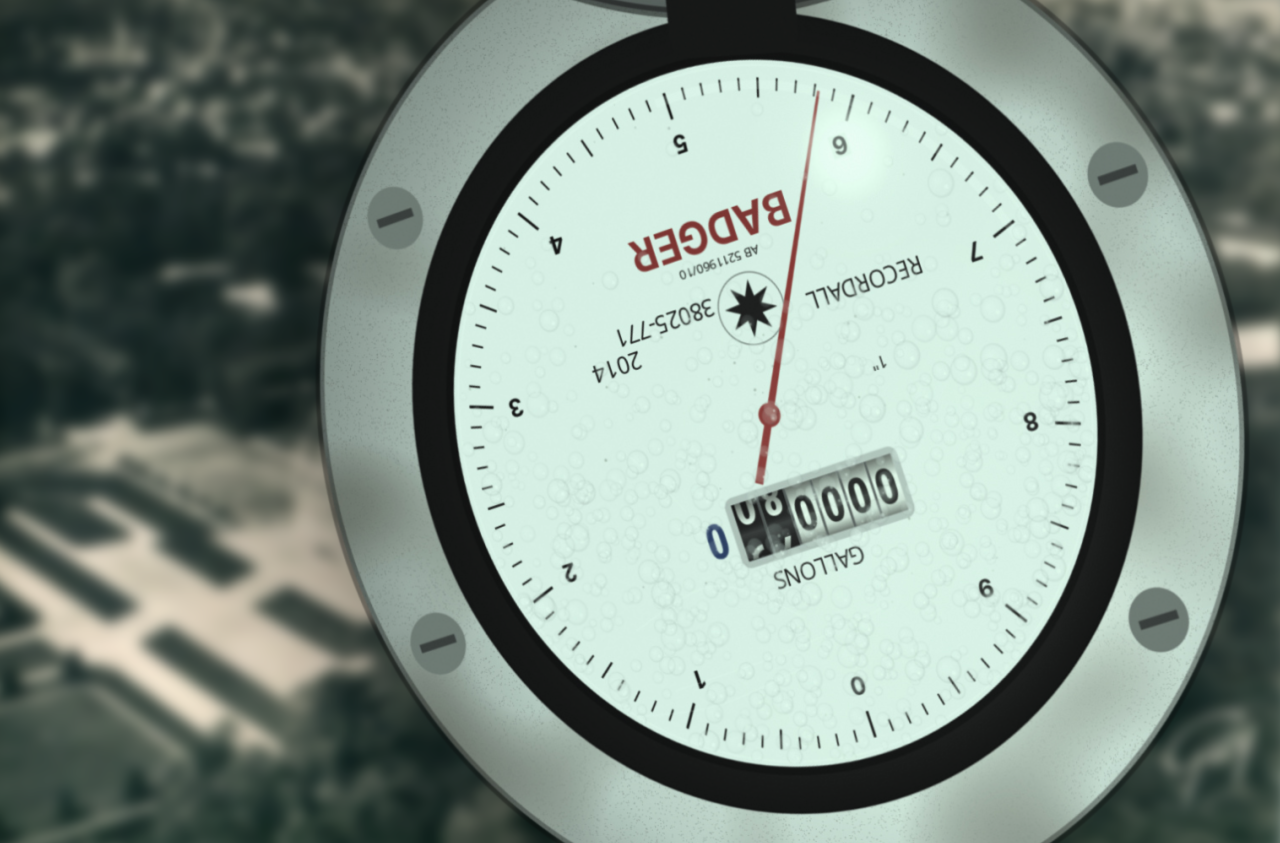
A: 795.8 gal
